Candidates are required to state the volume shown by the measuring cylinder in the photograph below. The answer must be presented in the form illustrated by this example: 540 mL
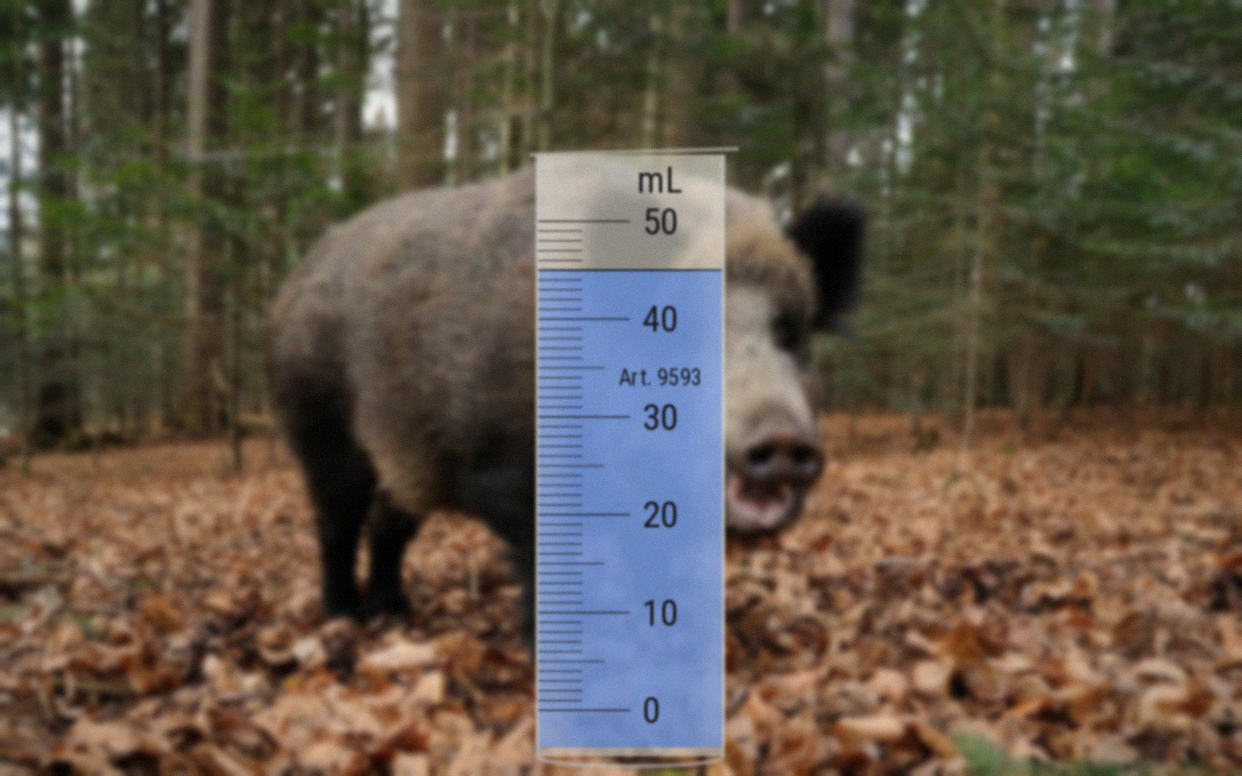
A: 45 mL
